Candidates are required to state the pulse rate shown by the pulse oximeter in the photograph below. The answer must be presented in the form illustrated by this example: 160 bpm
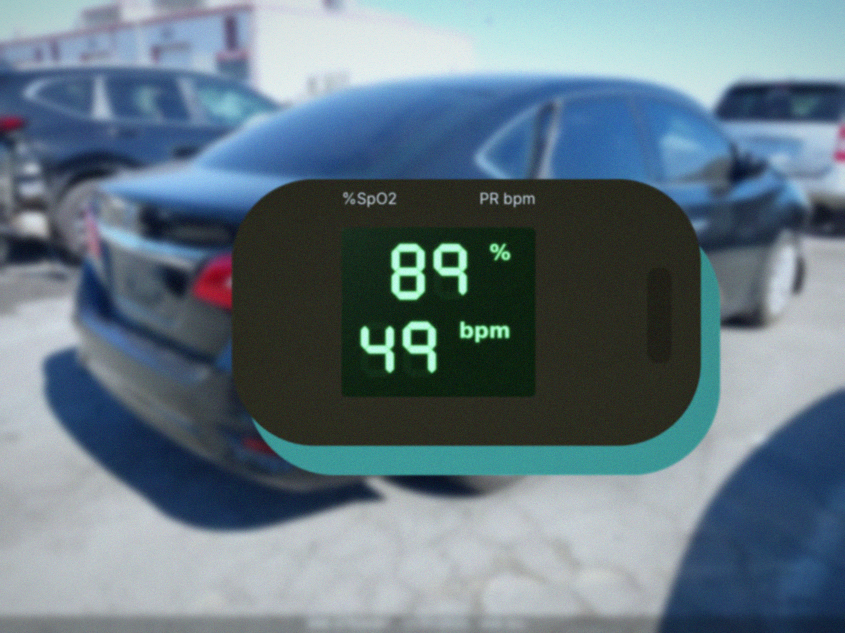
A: 49 bpm
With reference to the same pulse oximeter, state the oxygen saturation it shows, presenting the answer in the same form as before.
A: 89 %
